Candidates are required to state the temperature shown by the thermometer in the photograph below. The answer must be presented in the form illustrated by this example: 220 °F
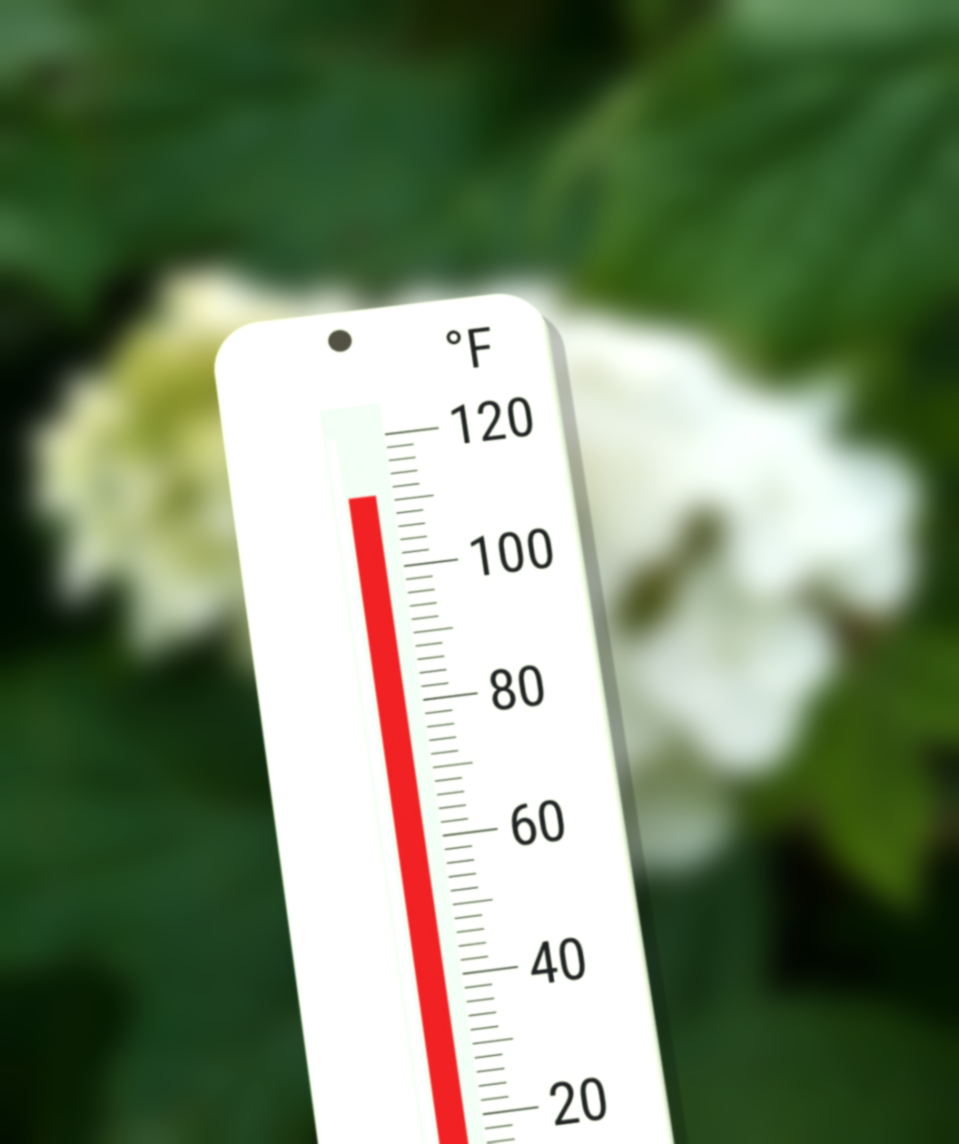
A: 111 °F
